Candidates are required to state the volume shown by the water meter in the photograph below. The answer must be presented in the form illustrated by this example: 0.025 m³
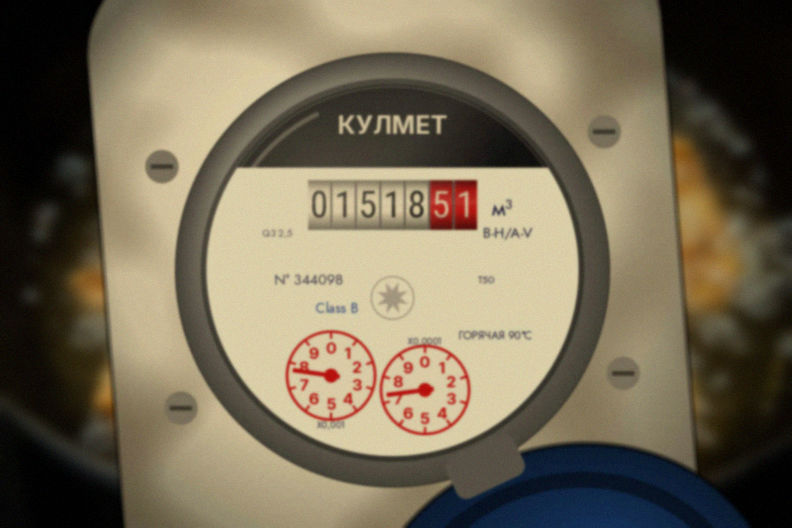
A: 1518.5177 m³
